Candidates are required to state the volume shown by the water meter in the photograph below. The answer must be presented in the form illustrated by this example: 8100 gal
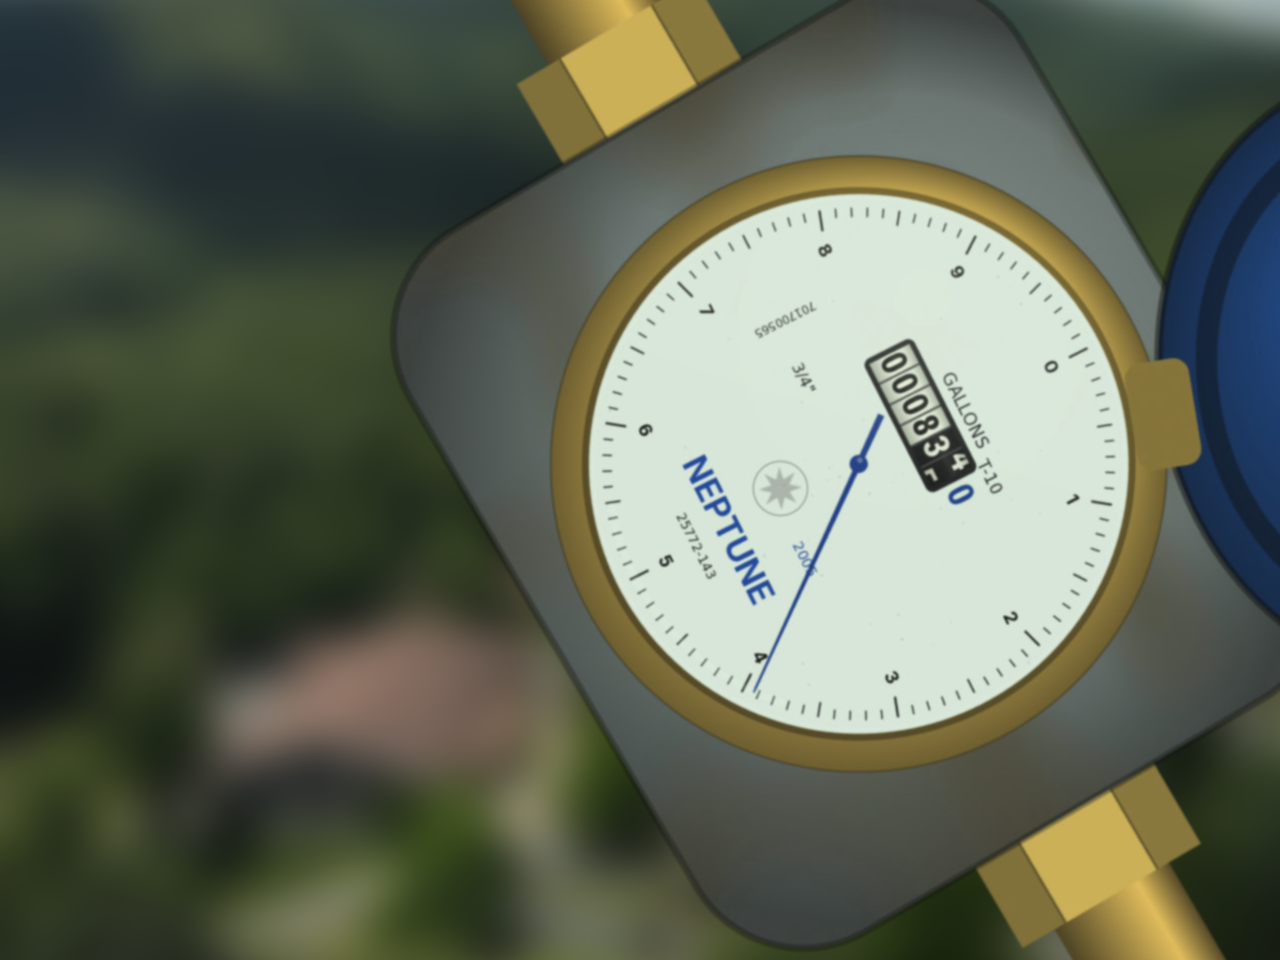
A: 8343.9 gal
